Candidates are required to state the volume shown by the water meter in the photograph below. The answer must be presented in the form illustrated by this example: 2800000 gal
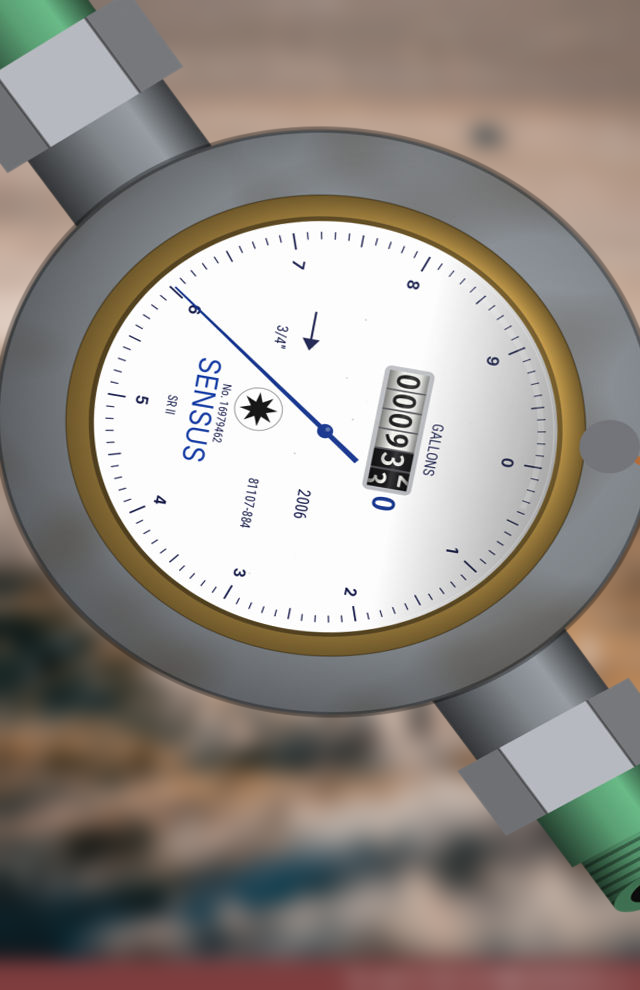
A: 9326.0 gal
